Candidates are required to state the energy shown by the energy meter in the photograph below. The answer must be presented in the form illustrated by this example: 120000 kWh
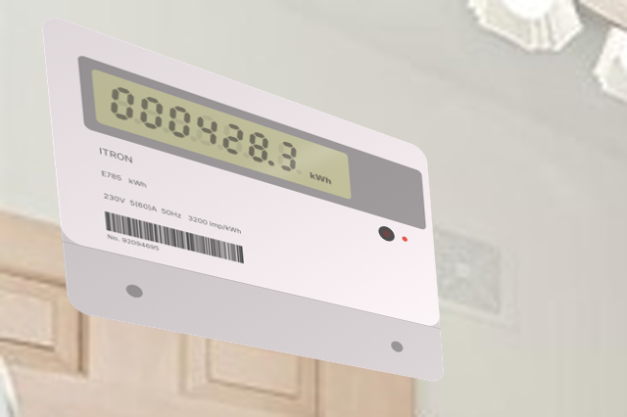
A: 428.3 kWh
